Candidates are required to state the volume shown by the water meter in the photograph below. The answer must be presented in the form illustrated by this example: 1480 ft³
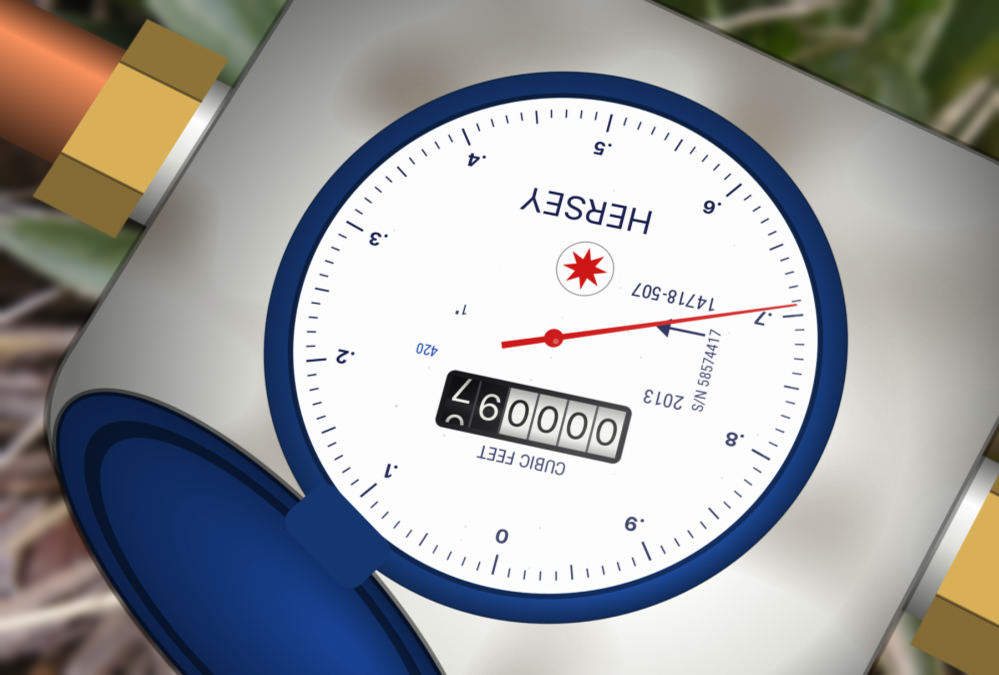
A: 96.69 ft³
